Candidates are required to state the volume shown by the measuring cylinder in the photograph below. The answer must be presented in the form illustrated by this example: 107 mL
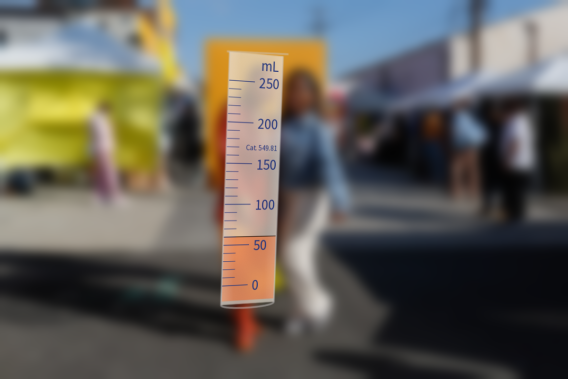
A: 60 mL
